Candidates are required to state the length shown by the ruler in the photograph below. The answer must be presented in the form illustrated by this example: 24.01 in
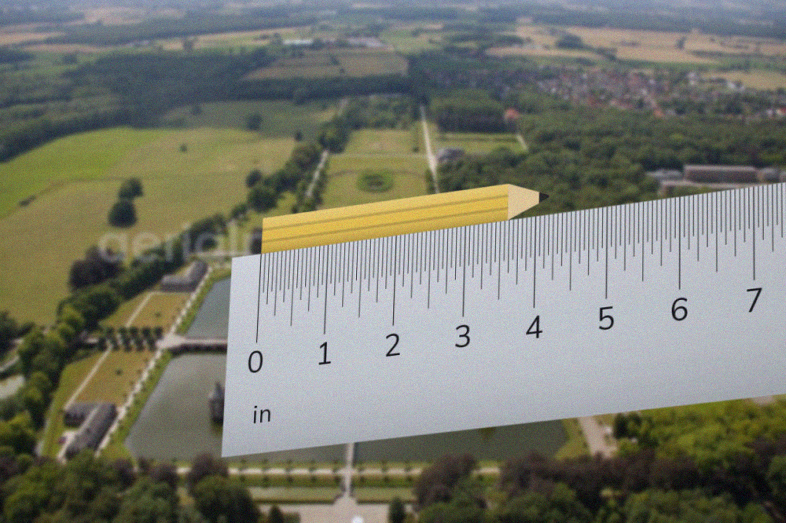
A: 4.1875 in
